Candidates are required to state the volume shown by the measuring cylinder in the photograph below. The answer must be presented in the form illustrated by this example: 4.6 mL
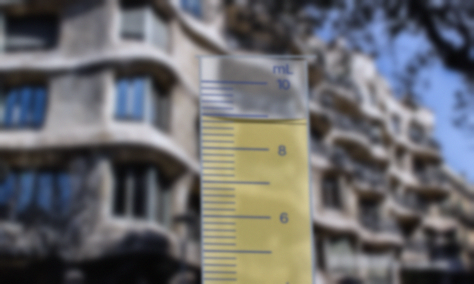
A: 8.8 mL
